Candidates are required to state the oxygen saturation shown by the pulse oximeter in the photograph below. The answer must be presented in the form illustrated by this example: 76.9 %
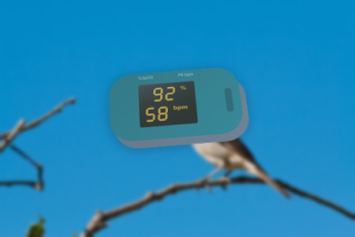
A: 92 %
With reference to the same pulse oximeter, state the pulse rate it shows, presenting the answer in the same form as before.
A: 58 bpm
